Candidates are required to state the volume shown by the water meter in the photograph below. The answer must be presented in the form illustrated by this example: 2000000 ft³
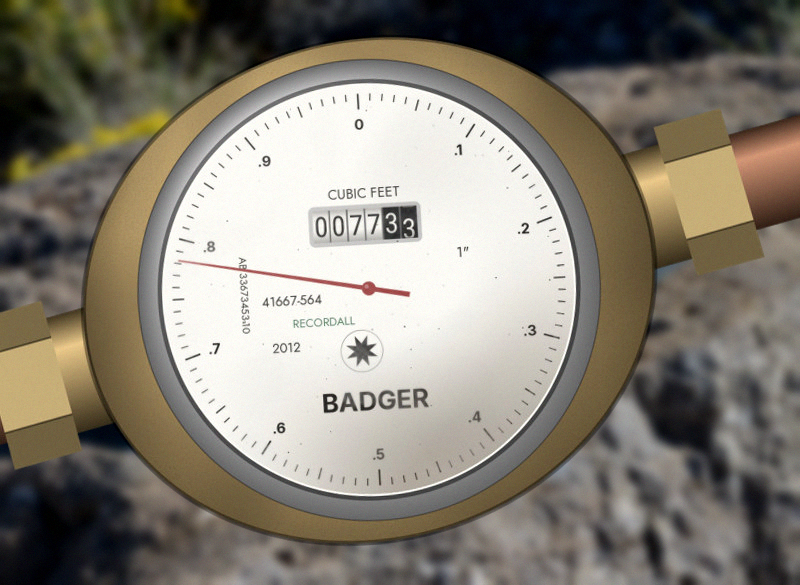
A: 7732.78 ft³
